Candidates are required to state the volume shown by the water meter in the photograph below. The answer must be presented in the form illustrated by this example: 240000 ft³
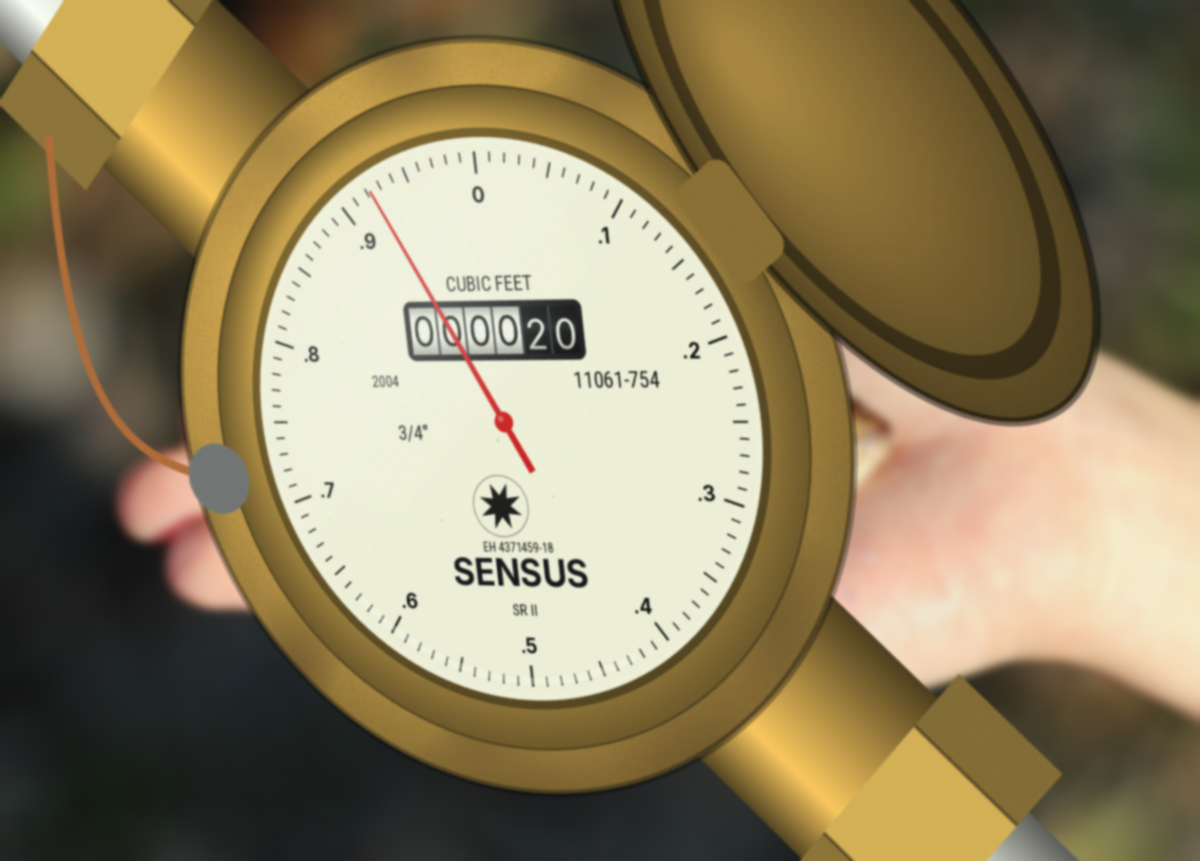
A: 19.92 ft³
